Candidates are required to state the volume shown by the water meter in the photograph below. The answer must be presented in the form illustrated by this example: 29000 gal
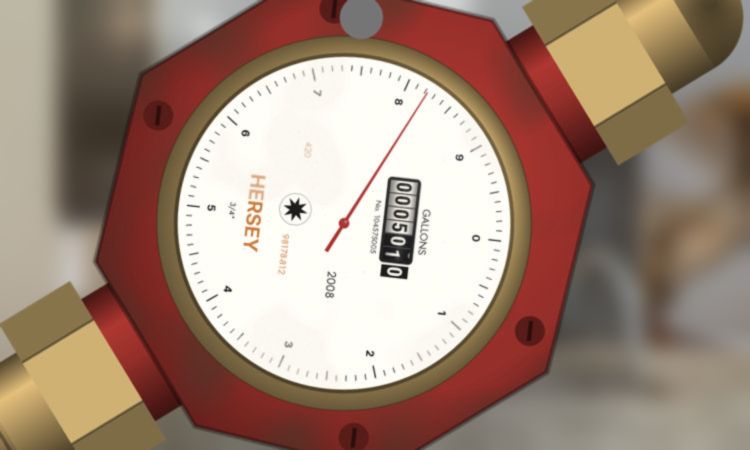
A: 5008.2 gal
